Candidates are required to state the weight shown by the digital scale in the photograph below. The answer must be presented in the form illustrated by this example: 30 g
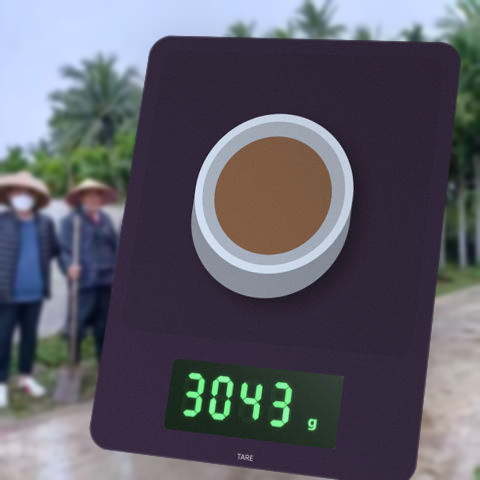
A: 3043 g
